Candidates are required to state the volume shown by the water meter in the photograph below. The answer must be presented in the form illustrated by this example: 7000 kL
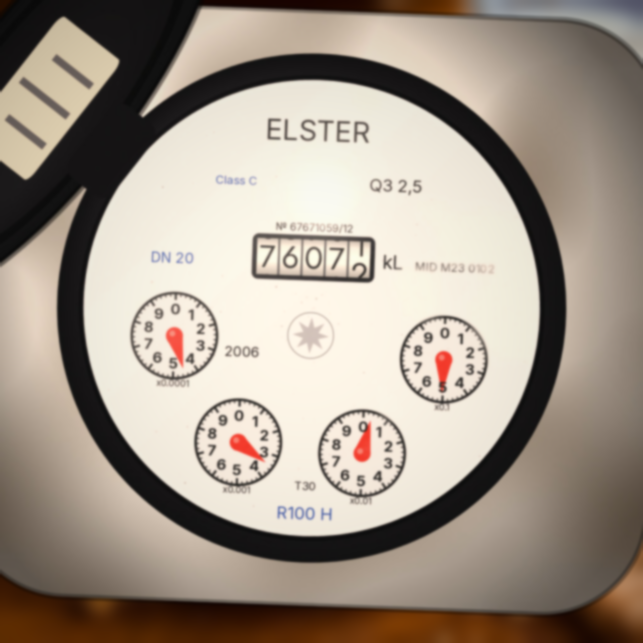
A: 76071.5034 kL
